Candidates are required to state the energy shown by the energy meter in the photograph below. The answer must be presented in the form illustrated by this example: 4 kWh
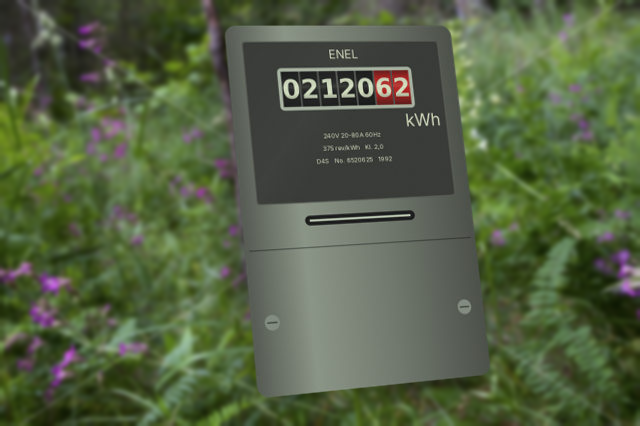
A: 2120.62 kWh
